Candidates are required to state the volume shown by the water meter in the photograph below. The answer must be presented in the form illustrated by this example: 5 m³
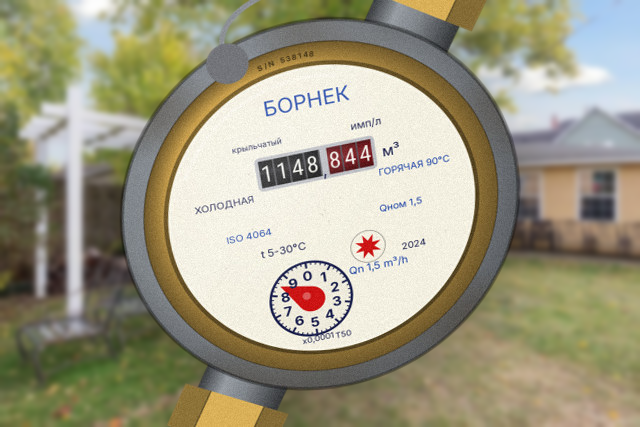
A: 1148.8448 m³
